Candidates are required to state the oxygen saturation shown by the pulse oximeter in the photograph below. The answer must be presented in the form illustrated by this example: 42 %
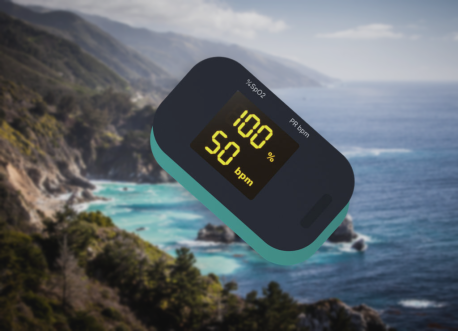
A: 100 %
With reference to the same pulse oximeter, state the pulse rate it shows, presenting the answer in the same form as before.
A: 50 bpm
